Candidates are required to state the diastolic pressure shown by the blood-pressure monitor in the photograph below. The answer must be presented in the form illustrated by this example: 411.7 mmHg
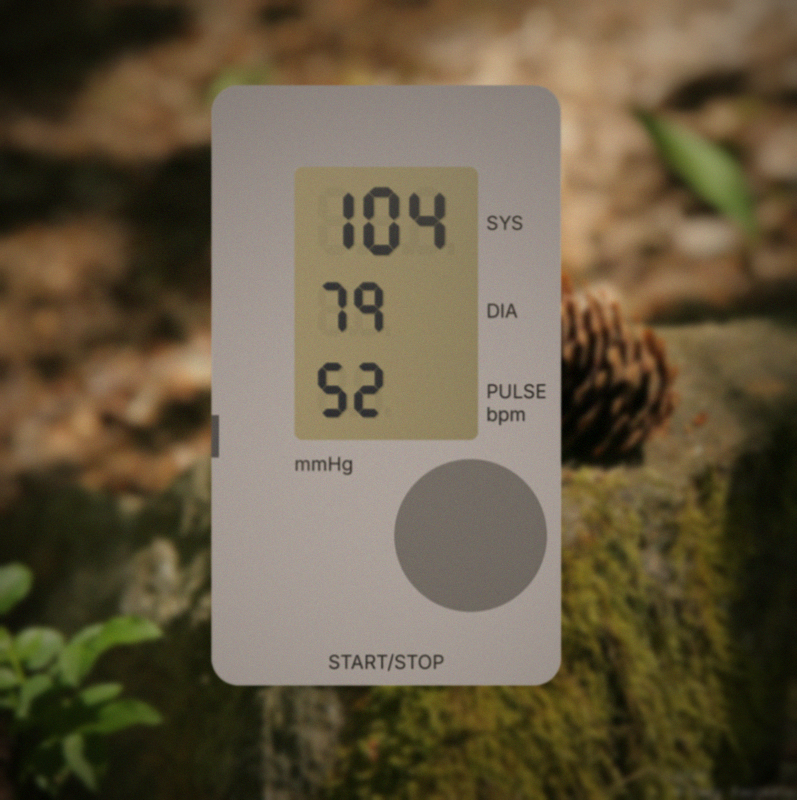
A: 79 mmHg
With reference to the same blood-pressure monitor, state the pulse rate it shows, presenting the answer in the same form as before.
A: 52 bpm
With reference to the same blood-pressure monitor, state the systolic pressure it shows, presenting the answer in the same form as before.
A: 104 mmHg
